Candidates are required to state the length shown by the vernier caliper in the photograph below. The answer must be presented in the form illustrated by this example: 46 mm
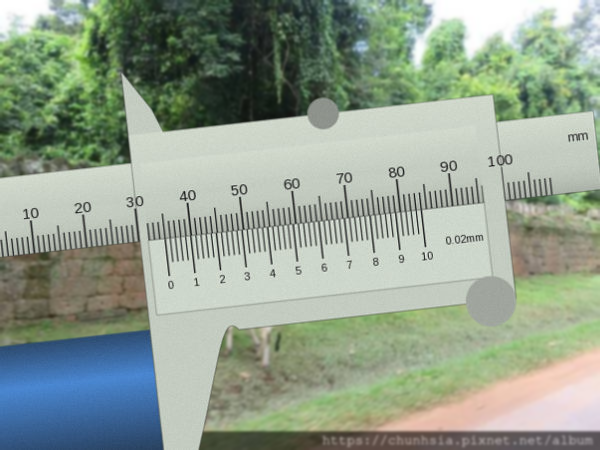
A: 35.0 mm
